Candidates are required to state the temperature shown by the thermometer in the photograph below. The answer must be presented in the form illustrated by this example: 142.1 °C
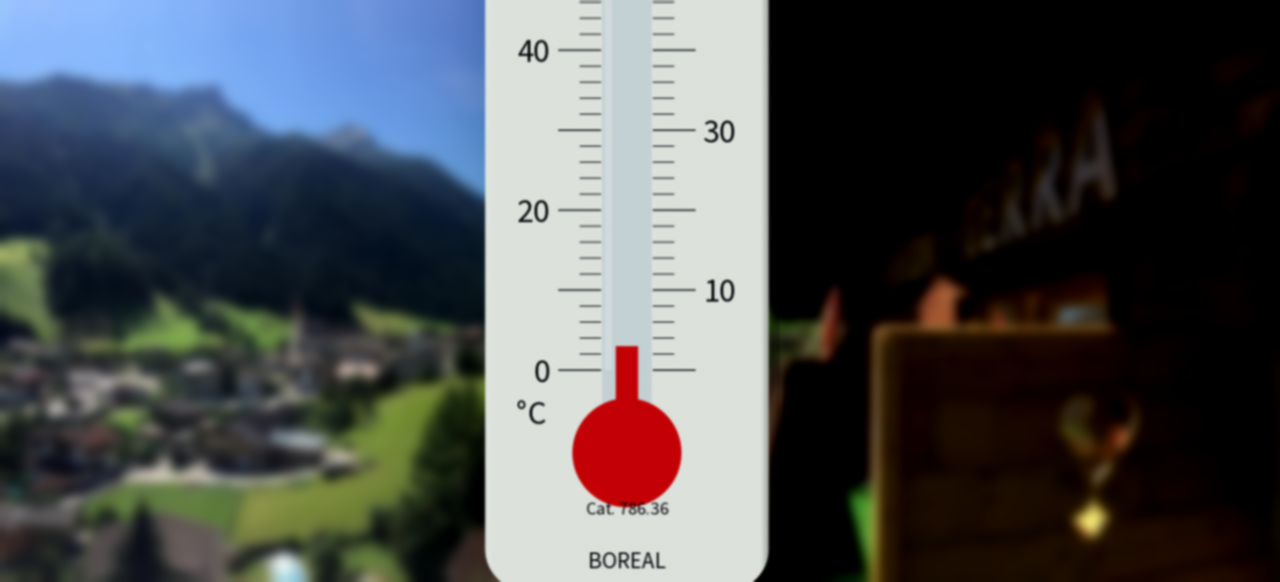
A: 3 °C
